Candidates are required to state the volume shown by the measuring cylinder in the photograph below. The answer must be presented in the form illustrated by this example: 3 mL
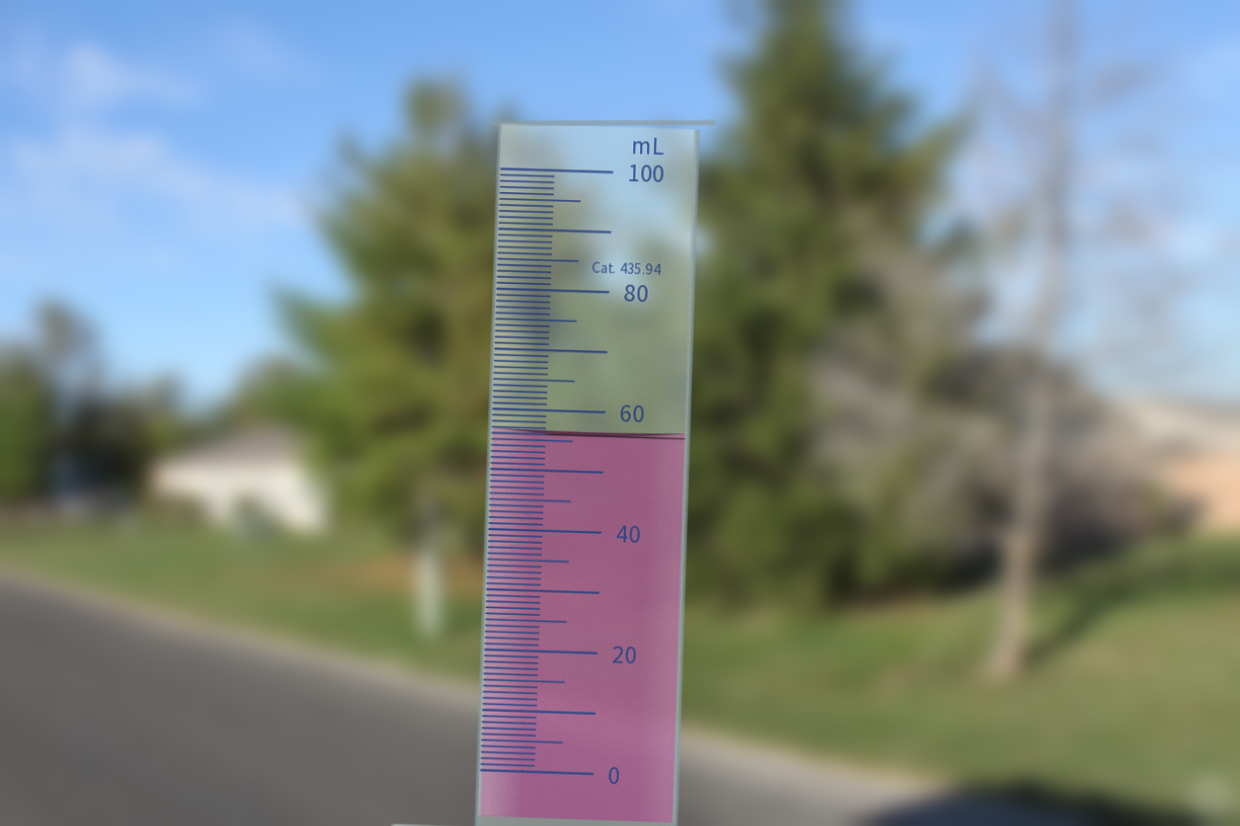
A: 56 mL
